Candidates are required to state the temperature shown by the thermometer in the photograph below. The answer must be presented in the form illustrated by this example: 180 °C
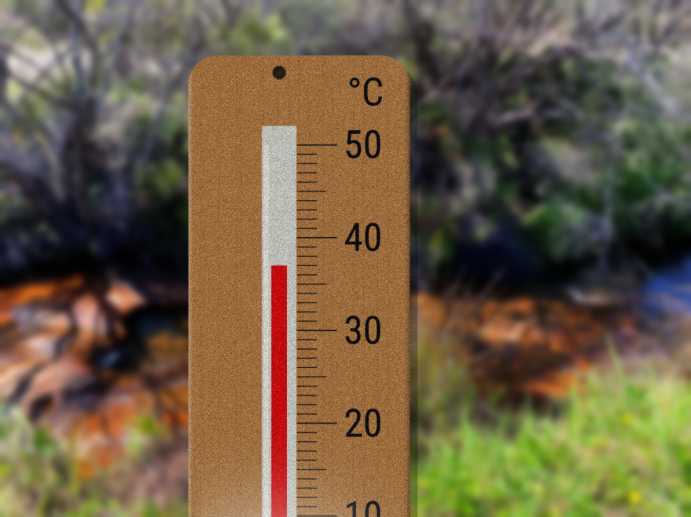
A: 37 °C
